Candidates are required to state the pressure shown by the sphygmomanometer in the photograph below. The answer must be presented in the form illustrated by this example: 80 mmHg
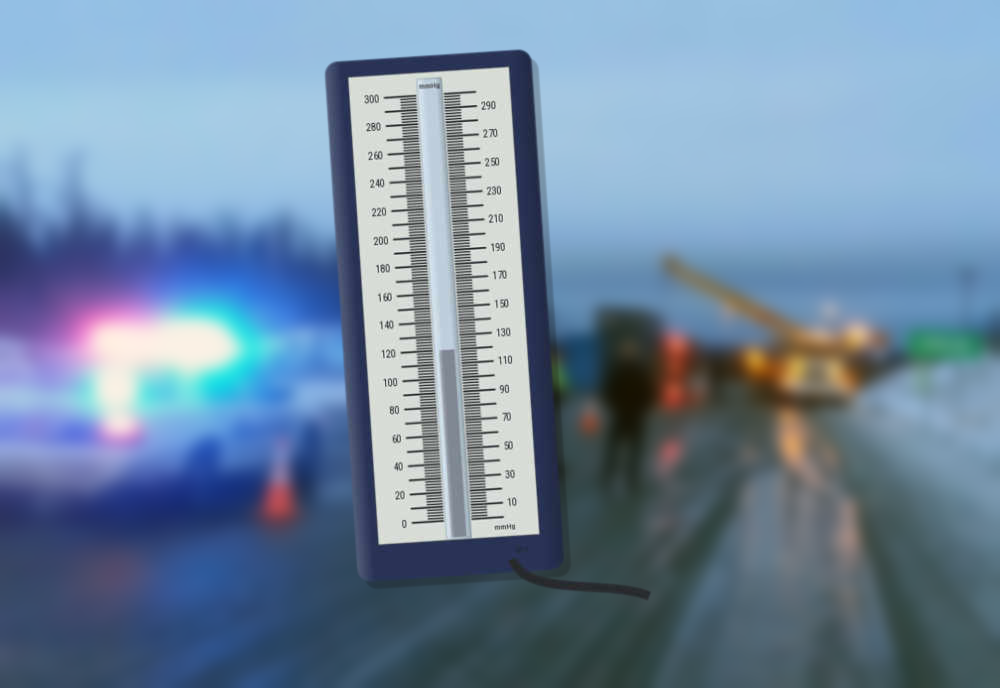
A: 120 mmHg
